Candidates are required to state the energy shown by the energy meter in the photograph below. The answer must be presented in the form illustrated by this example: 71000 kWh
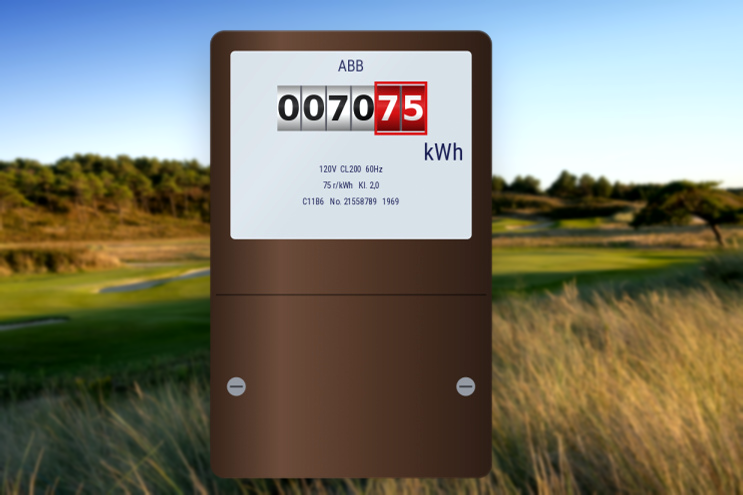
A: 70.75 kWh
